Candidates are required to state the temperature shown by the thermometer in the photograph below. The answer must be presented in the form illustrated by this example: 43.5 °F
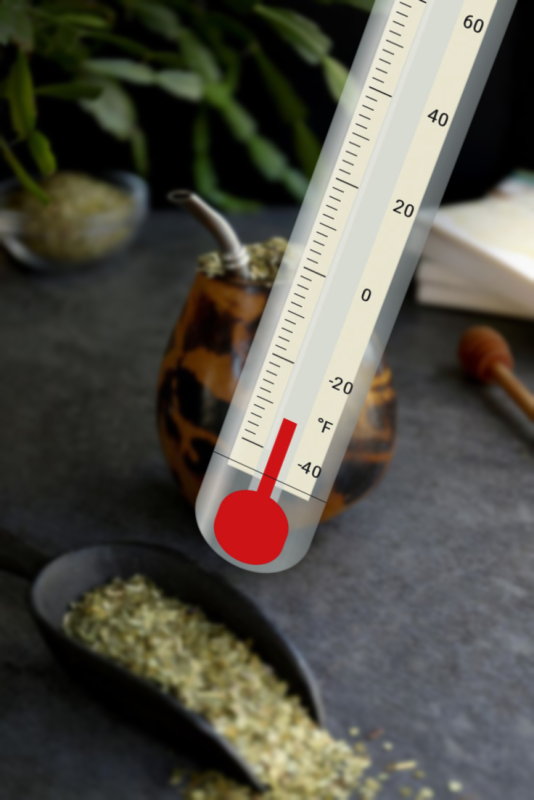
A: -32 °F
